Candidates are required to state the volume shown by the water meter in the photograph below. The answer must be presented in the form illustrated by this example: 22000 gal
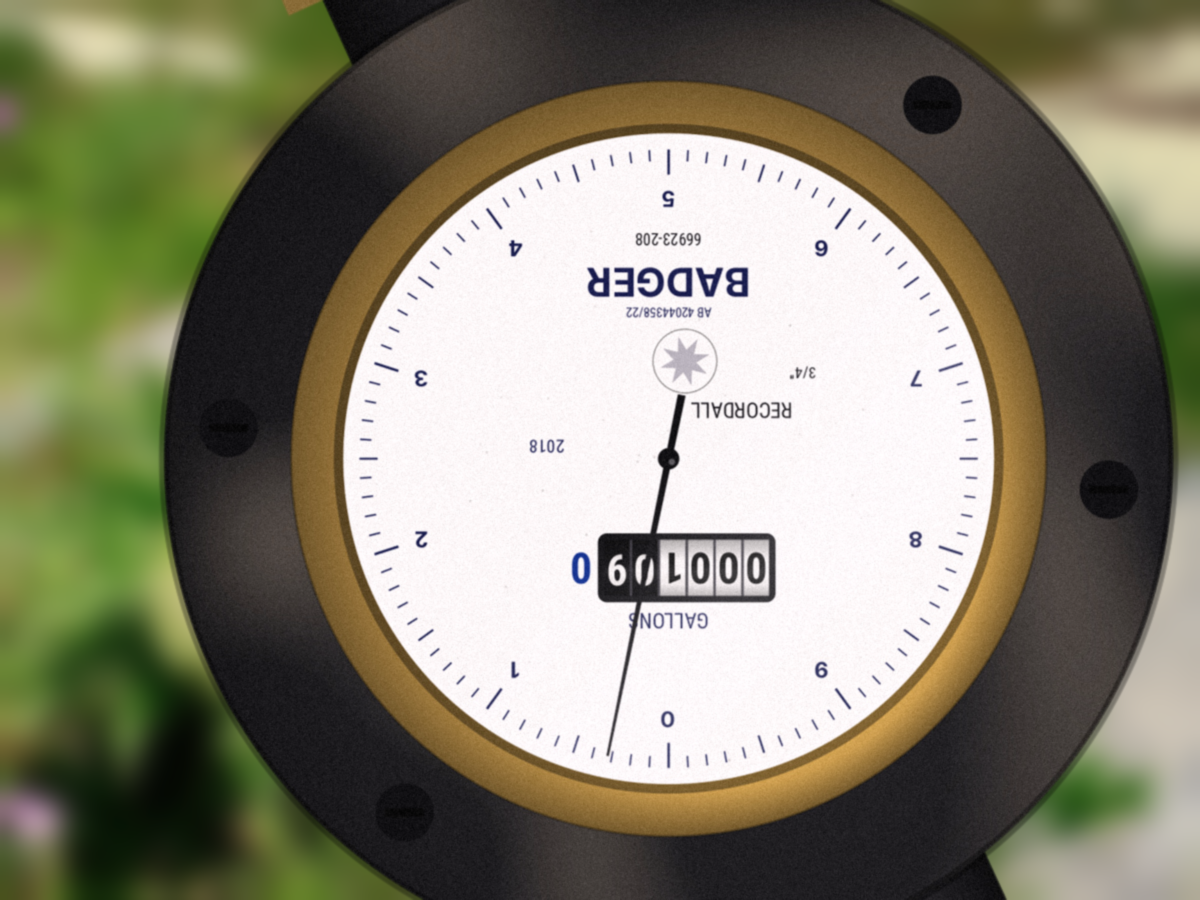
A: 1090.3 gal
